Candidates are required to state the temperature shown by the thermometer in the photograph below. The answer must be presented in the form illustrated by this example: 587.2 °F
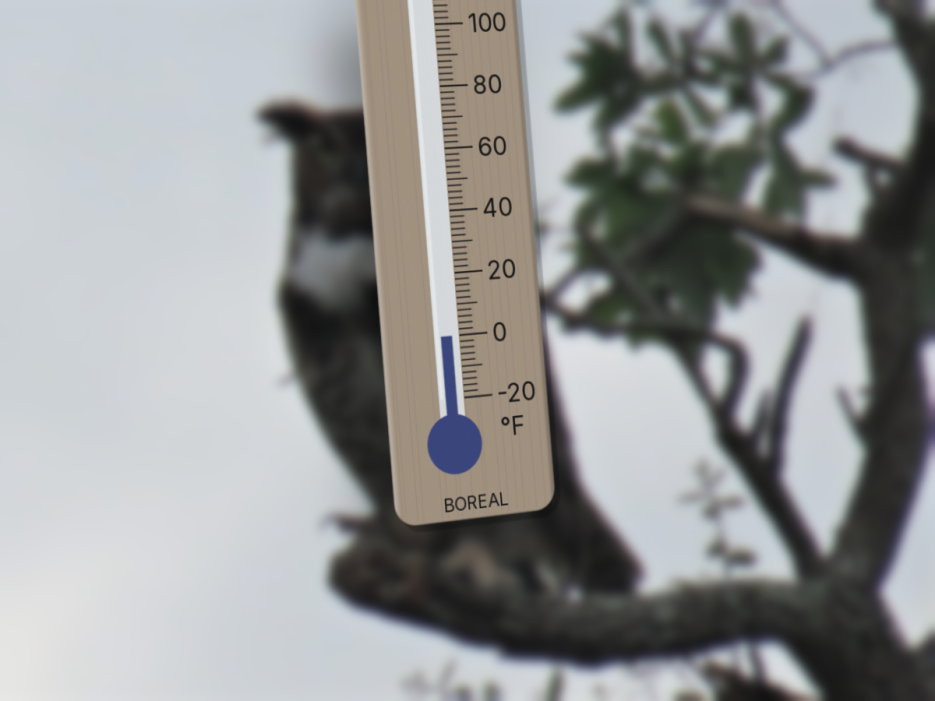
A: 0 °F
